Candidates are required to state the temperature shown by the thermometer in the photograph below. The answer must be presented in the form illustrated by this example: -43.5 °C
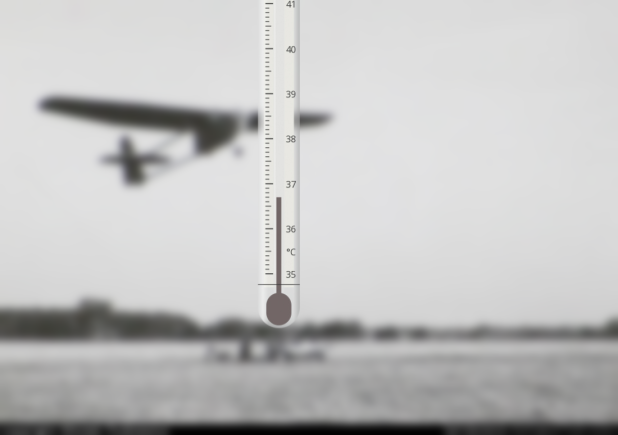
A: 36.7 °C
